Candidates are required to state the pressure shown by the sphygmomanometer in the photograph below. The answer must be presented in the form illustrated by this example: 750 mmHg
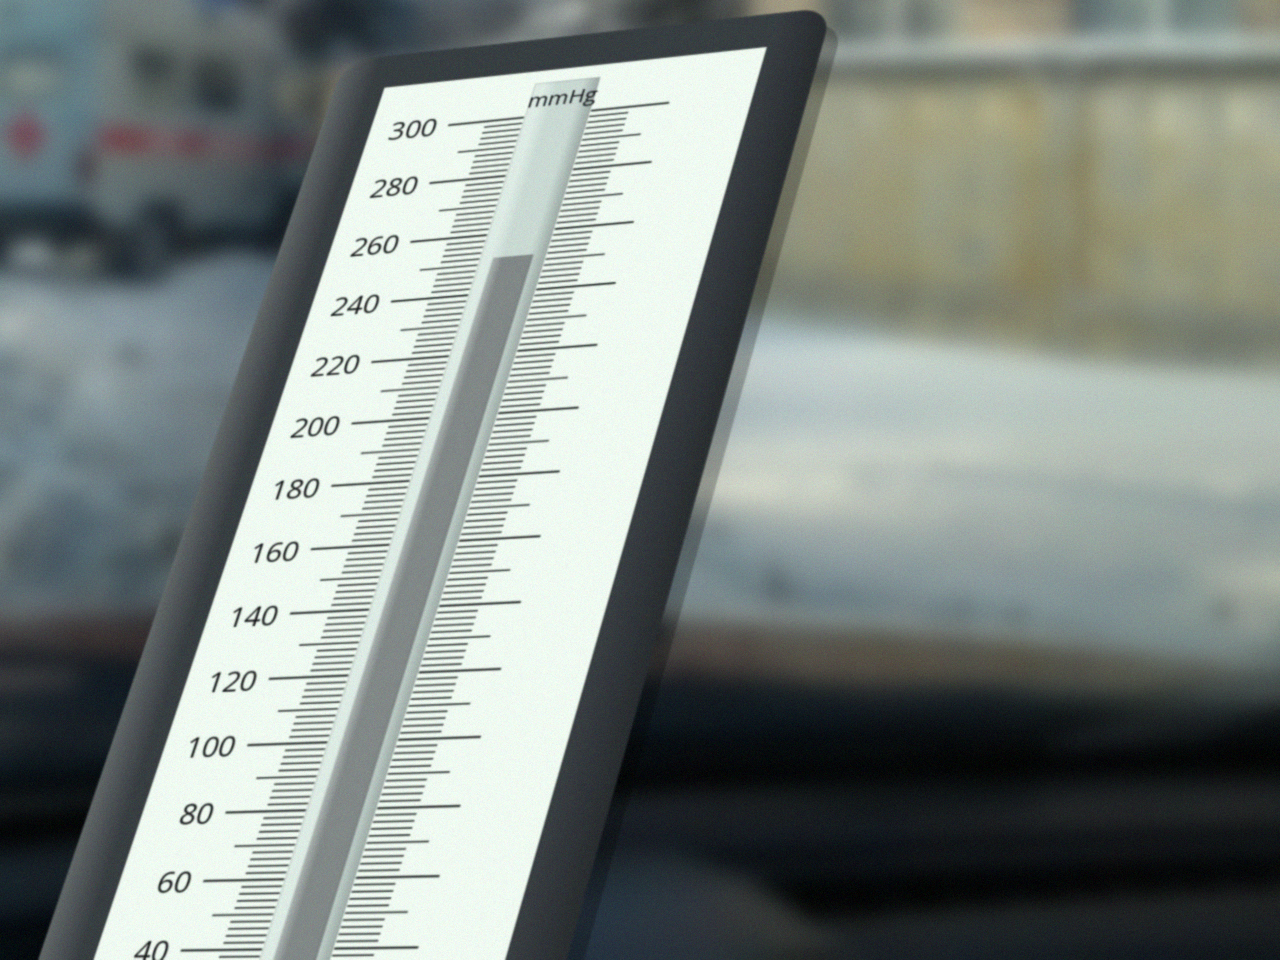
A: 252 mmHg
